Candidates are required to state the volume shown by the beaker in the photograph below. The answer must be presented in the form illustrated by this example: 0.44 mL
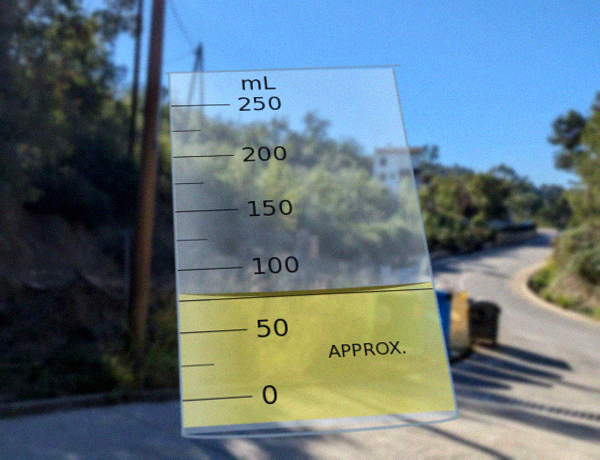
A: 75 mL
